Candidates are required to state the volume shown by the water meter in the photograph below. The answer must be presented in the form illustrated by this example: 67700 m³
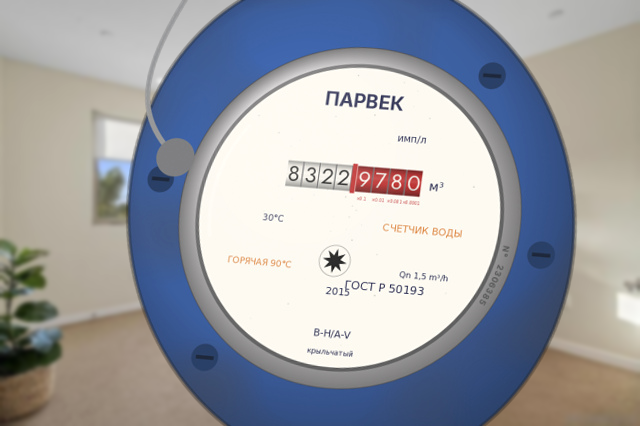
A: 8322.9780 m³
